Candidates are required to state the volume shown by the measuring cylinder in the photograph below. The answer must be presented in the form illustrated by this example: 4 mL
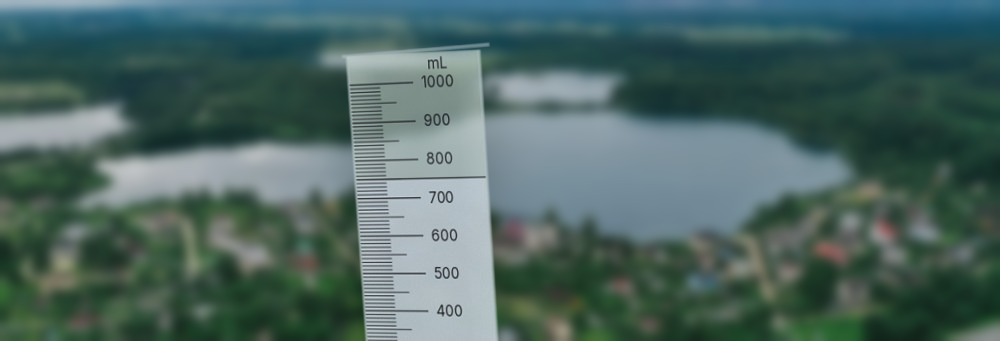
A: 750 mL
